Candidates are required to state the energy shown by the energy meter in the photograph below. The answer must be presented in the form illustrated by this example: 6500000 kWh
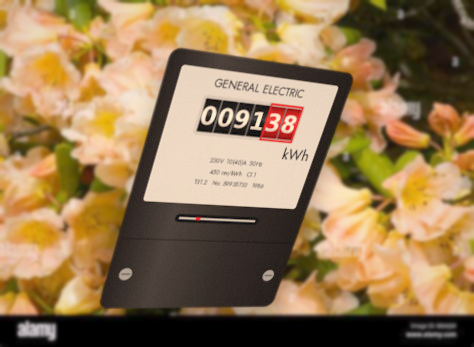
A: 91.38 kWh
